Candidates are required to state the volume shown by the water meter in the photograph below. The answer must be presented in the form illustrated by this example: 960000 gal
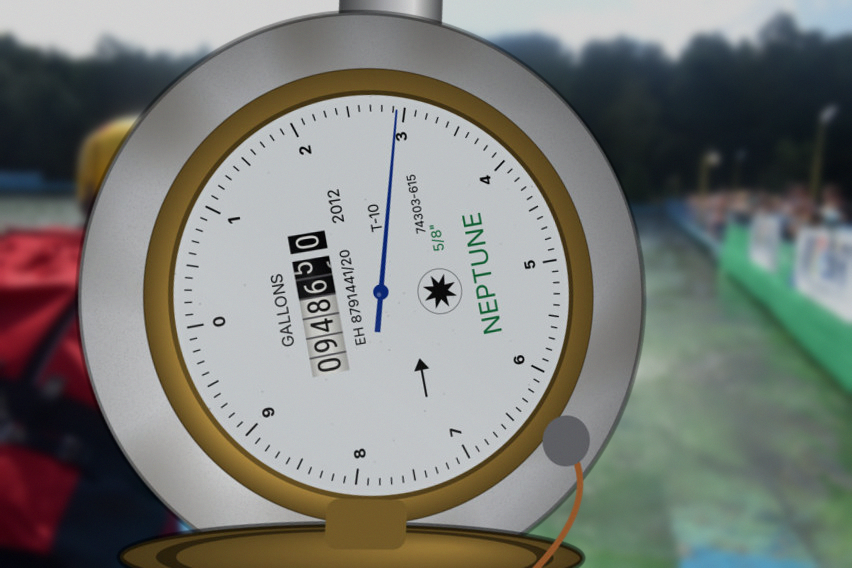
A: 948652.9 gal
